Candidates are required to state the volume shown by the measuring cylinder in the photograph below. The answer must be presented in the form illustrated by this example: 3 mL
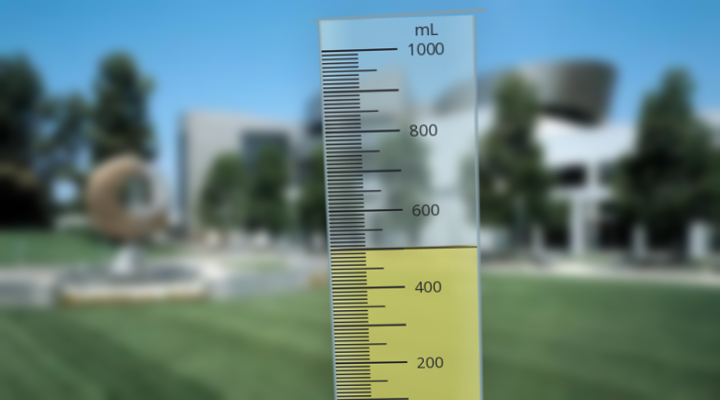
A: 500 mL
